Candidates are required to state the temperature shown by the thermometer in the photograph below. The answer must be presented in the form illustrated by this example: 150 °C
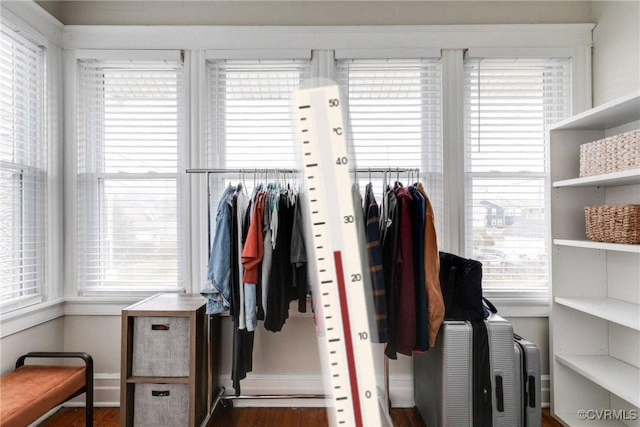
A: 25 °C
